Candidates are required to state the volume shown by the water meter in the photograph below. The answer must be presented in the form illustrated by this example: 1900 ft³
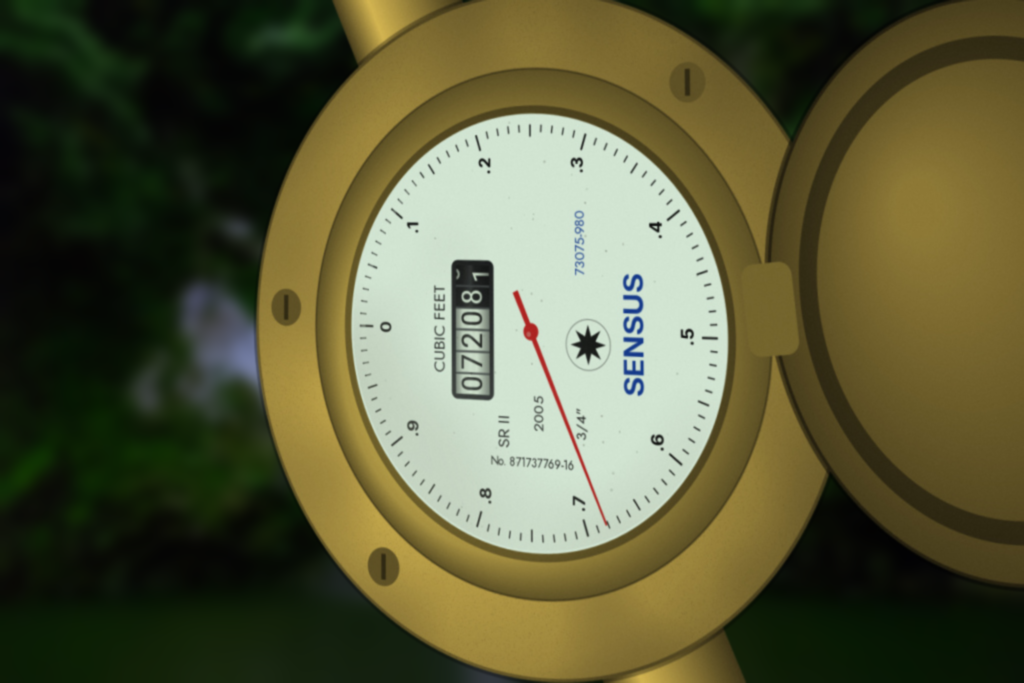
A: 72080.68 ft³
